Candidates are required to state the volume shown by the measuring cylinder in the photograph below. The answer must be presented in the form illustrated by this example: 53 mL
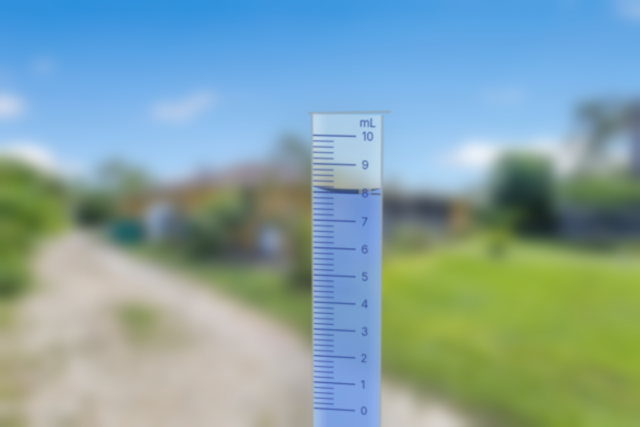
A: 8 mL
